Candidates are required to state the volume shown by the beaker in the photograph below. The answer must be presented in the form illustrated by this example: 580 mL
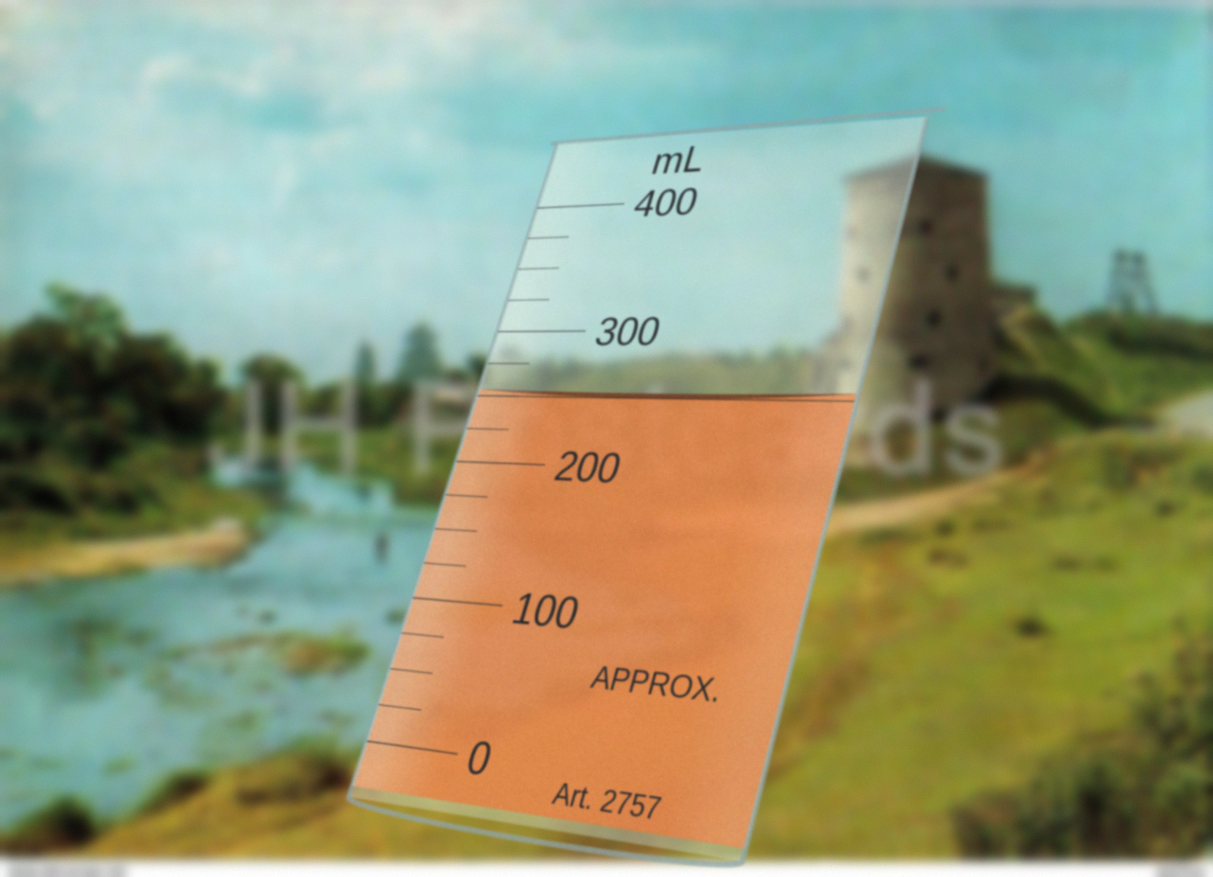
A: 250 mL
